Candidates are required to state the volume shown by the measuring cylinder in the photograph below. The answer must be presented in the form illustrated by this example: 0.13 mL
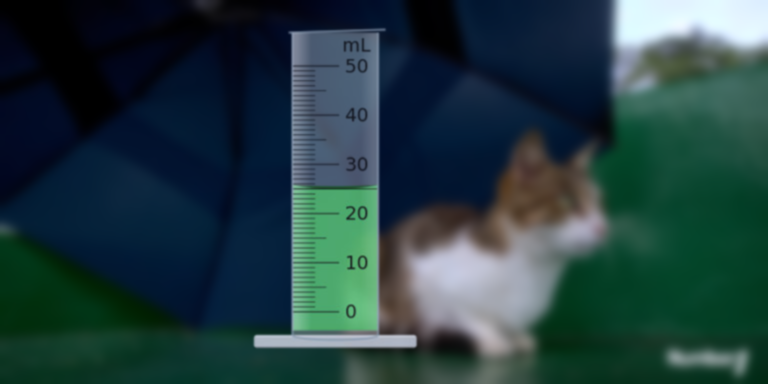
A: 25 mL
